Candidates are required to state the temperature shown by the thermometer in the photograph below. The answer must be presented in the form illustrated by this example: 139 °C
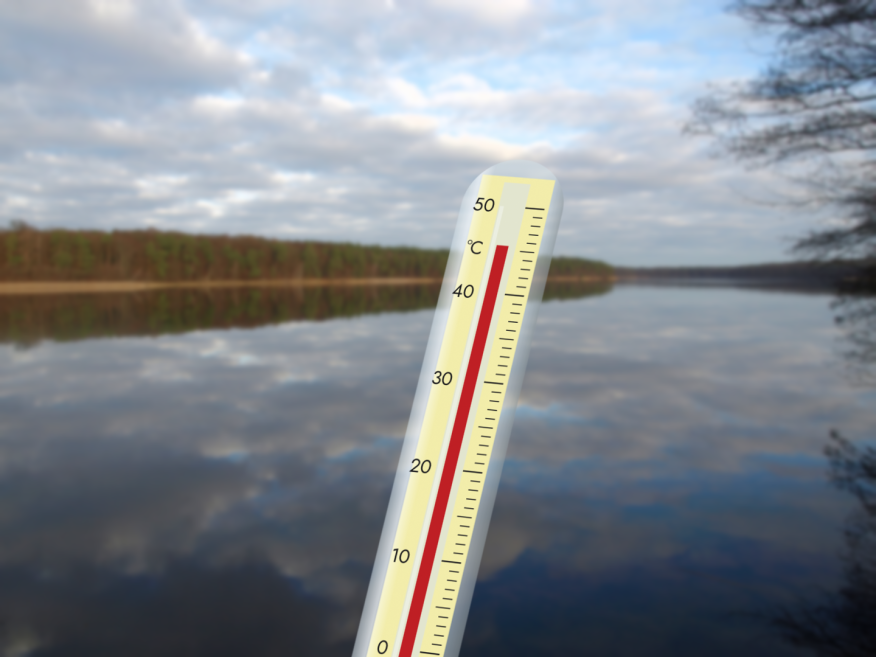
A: 45.5 °C
